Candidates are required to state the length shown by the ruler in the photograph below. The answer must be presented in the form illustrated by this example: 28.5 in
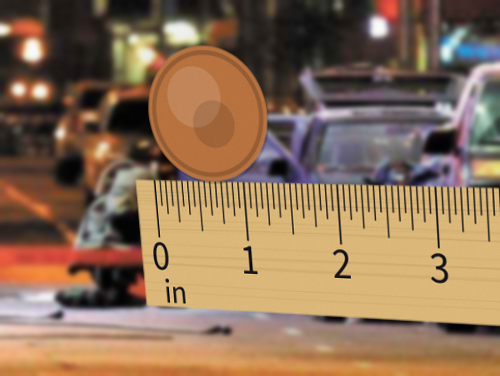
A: 1.3125 in
